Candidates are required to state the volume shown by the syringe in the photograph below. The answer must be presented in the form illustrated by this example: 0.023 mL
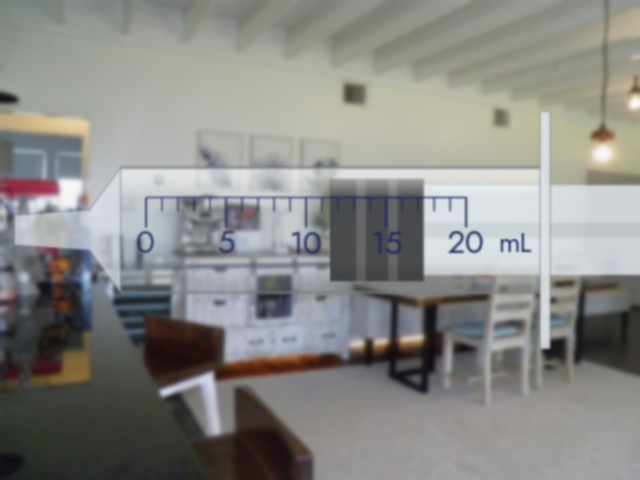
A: 11.5 mL
